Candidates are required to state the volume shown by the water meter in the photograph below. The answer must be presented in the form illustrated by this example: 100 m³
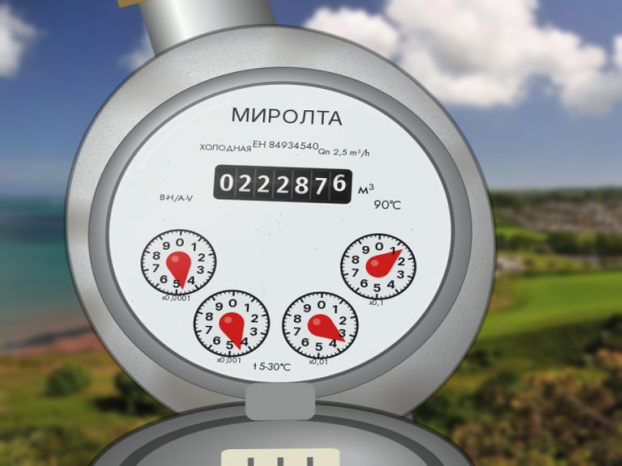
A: 222876.1344 m³
